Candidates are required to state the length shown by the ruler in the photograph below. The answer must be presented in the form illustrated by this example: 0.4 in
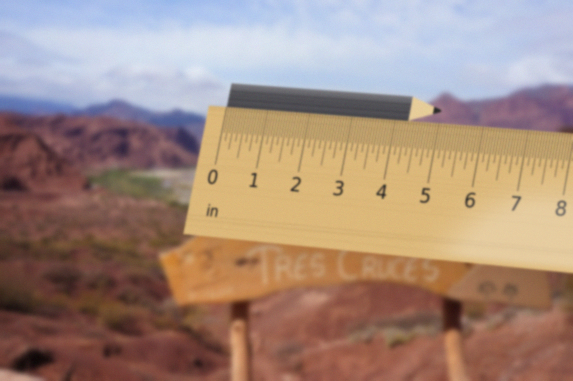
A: 5 in
